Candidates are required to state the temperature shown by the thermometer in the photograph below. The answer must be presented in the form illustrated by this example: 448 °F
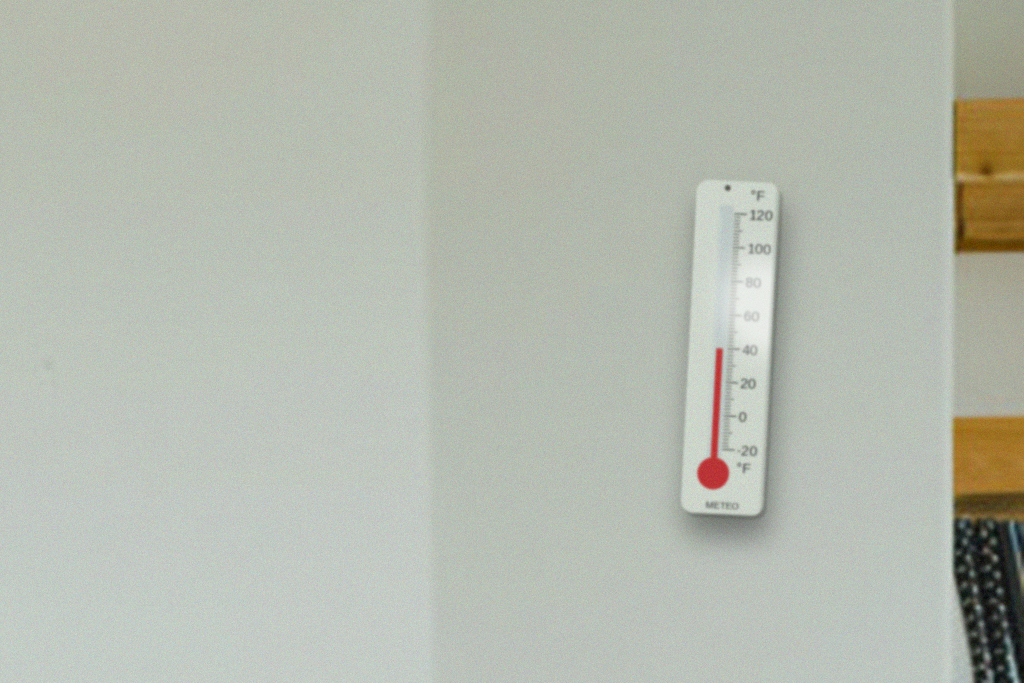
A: 40 °F
